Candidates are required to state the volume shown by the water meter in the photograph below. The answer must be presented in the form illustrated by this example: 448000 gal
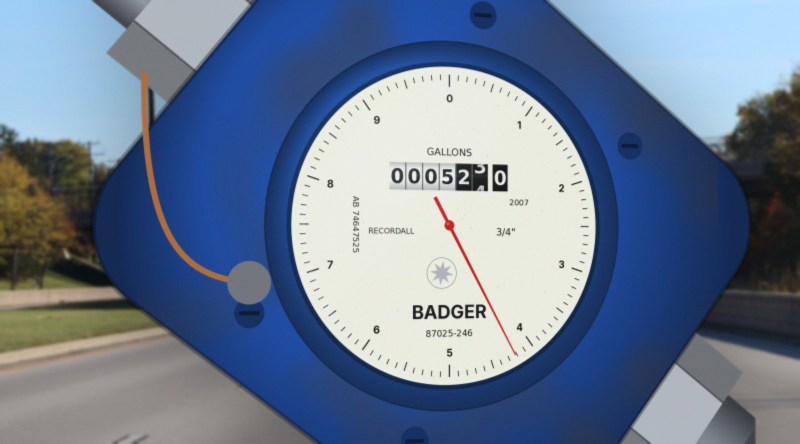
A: 5234.2 gal
